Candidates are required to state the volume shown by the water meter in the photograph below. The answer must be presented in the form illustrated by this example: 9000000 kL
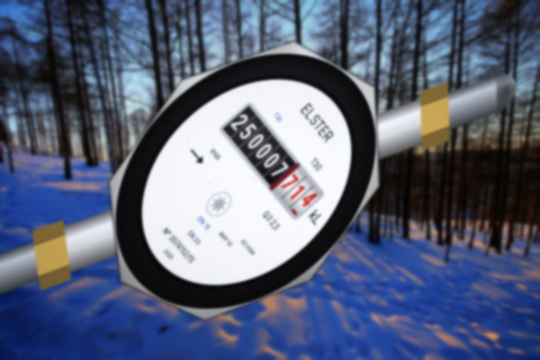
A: 250007.714 kL
